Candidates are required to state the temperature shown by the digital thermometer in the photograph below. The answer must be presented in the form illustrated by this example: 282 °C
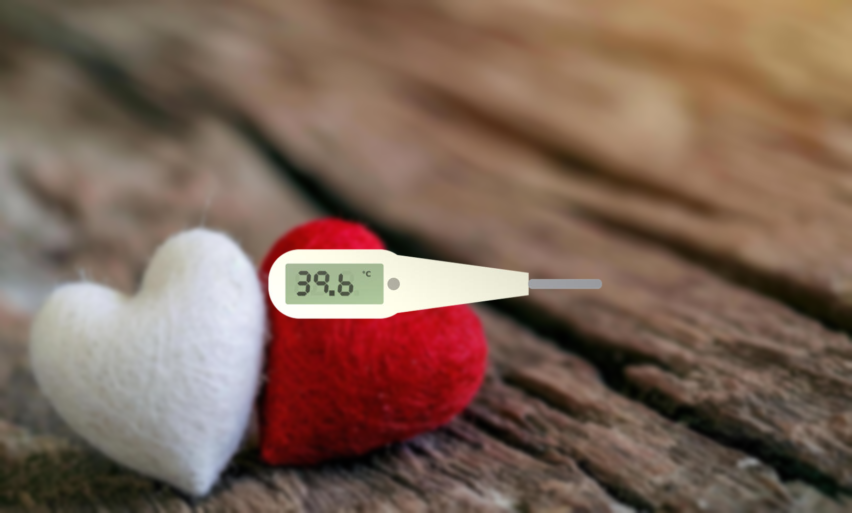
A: 39.6 °C
